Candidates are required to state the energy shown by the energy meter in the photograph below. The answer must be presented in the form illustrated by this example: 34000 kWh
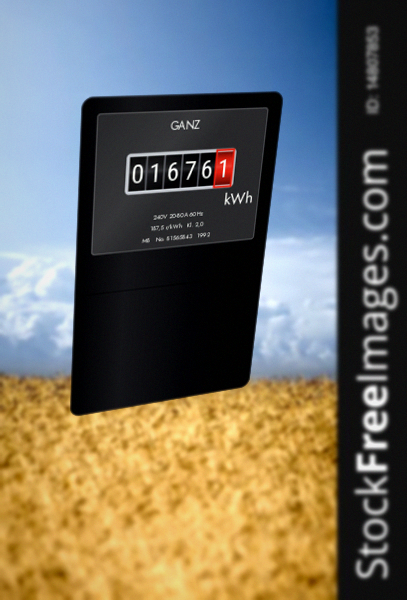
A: 1676.1 kWh
